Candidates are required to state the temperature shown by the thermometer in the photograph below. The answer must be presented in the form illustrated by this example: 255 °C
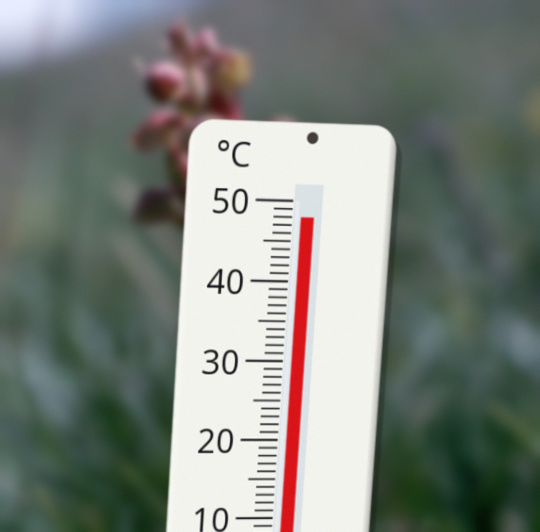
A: 48 °C
